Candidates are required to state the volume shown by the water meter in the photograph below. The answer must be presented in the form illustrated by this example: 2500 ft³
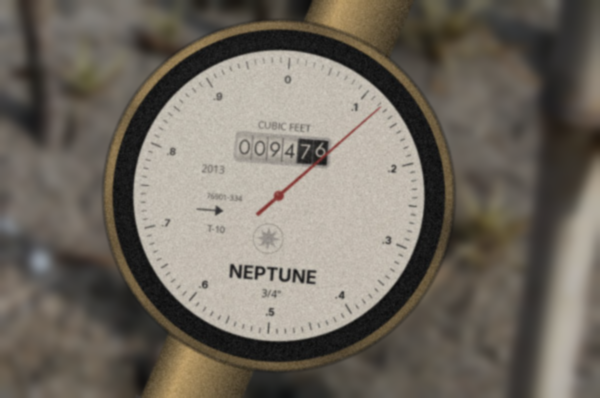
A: 9476.12 ft³
